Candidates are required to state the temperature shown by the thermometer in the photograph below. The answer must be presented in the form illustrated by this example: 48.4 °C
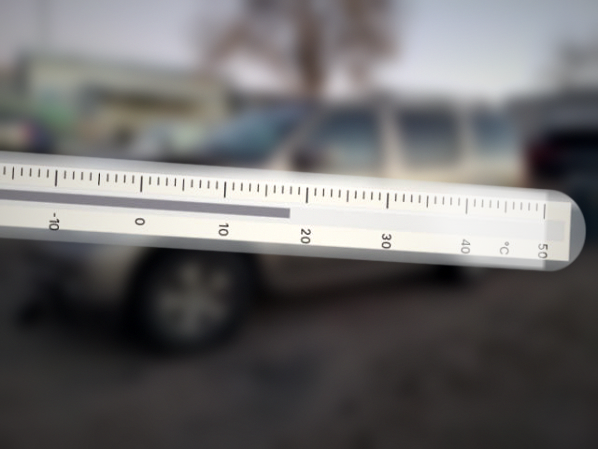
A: 18 °C
